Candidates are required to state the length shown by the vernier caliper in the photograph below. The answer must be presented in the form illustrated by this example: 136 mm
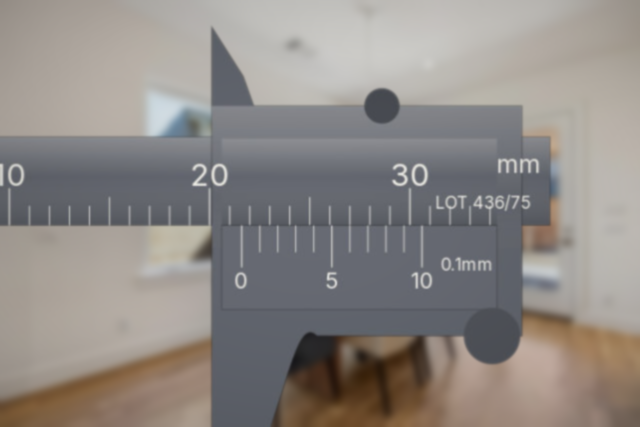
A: 21.6 mm
